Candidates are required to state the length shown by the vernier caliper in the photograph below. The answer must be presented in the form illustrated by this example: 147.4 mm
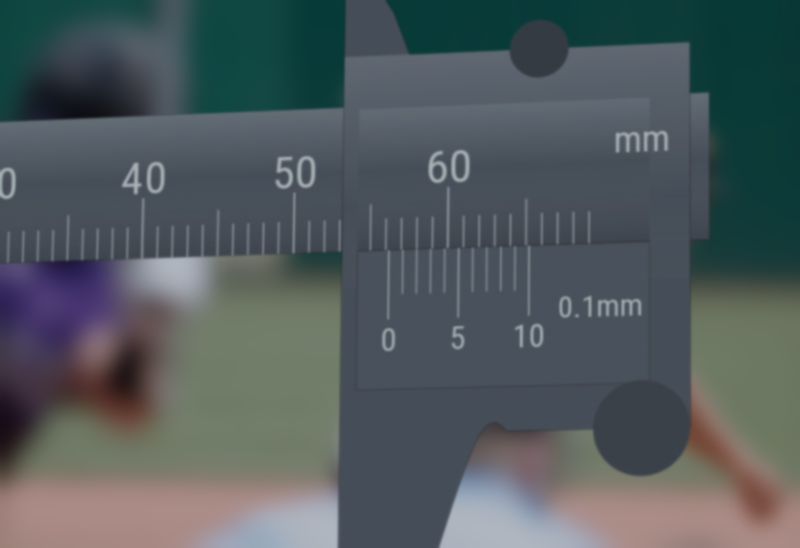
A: 56.2 mm
